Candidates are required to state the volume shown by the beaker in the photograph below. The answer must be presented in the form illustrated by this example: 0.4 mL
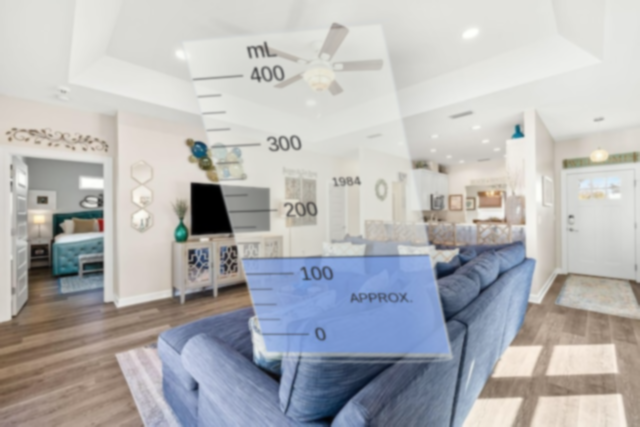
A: 125 mL
